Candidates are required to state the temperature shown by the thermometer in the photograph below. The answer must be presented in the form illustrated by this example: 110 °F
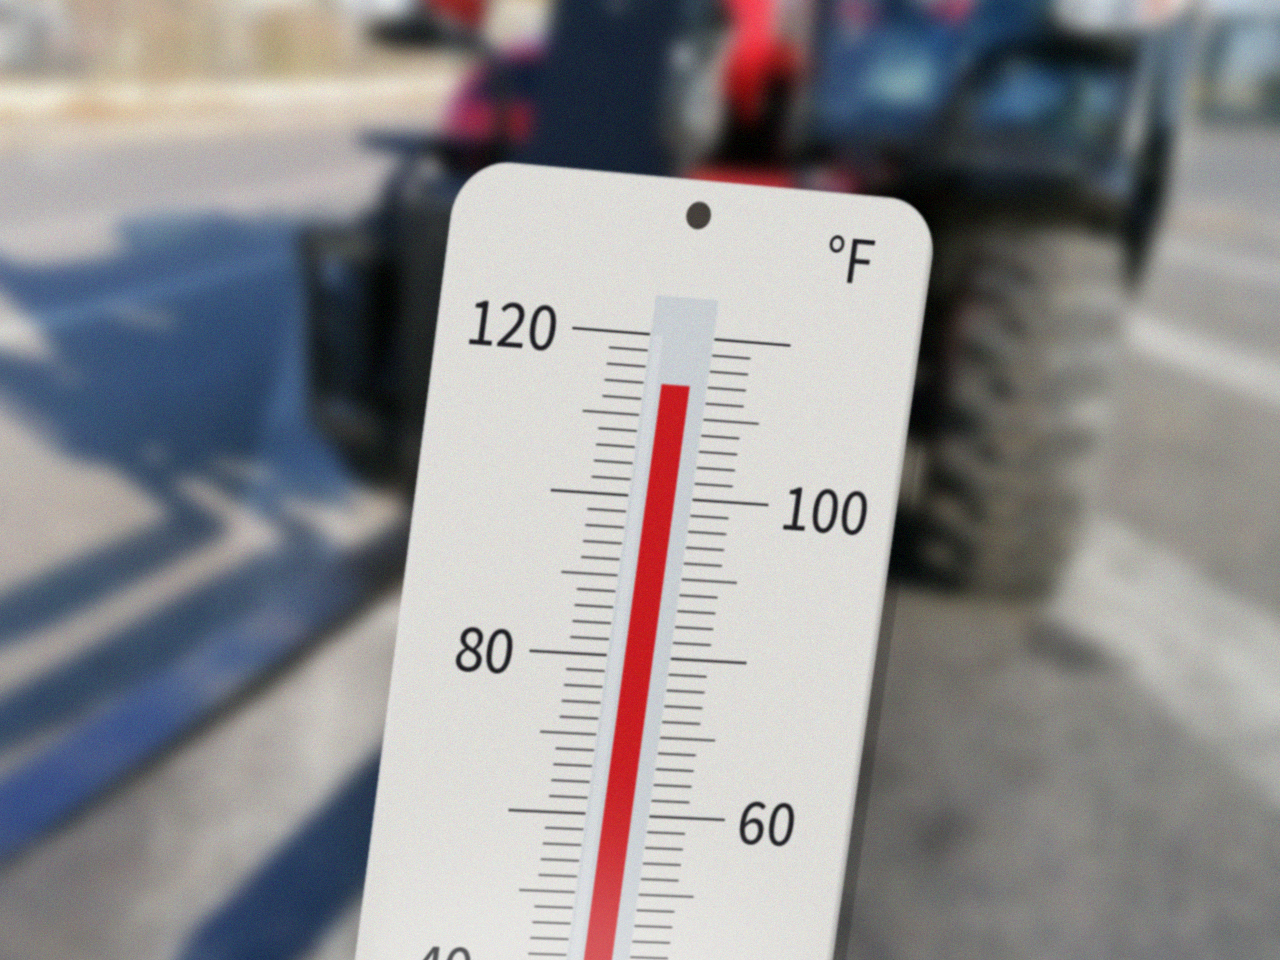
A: 114 °F
